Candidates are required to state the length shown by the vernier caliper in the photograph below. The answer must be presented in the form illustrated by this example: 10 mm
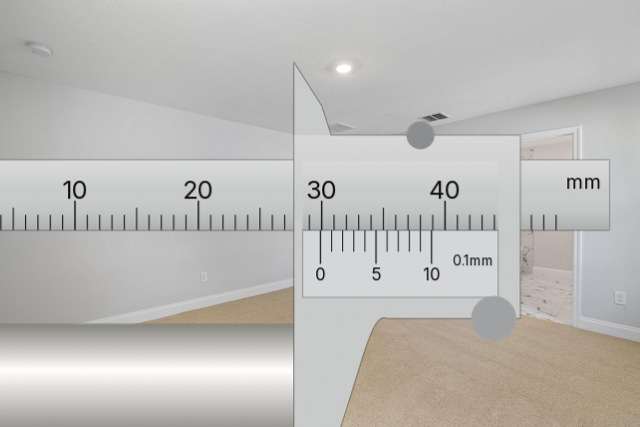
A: 29.9 mm
